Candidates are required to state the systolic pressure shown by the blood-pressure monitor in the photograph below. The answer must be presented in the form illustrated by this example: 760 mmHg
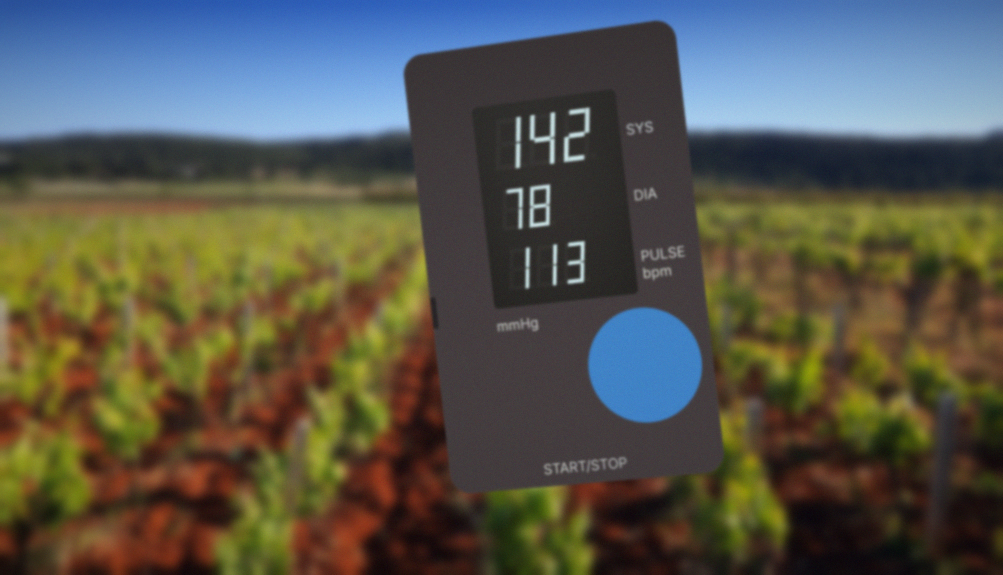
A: 142 mmHg
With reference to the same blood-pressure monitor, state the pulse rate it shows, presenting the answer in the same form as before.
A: 113 bpm
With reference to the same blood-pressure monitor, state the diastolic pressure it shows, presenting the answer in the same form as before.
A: 78 mmHg
